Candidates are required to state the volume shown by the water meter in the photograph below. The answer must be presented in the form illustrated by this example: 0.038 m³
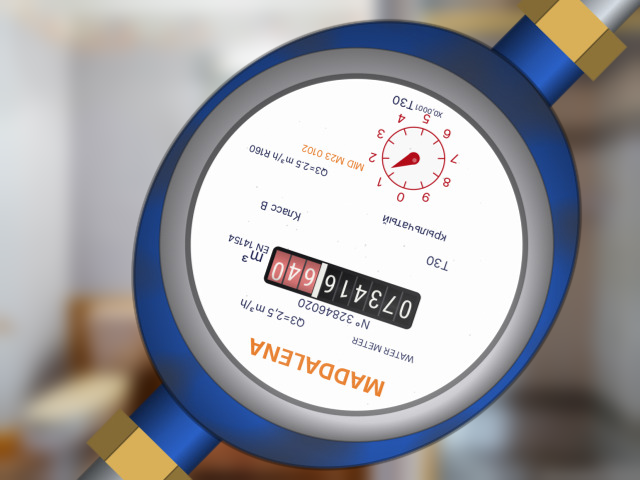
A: 73416.6401 m³
